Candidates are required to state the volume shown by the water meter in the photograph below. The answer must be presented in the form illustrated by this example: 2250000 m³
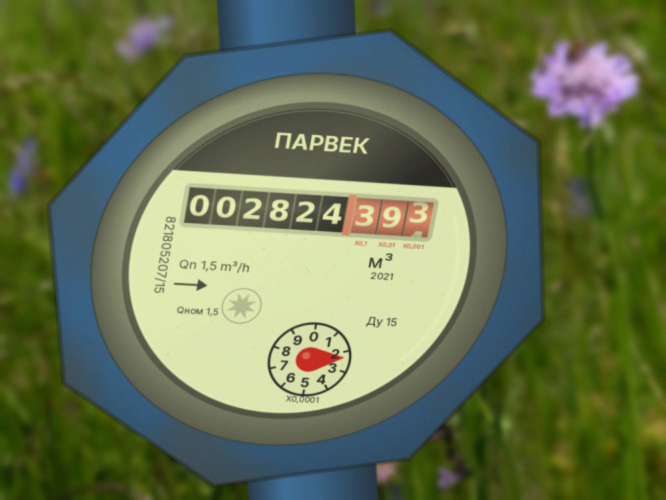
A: 2824.3932 m³
